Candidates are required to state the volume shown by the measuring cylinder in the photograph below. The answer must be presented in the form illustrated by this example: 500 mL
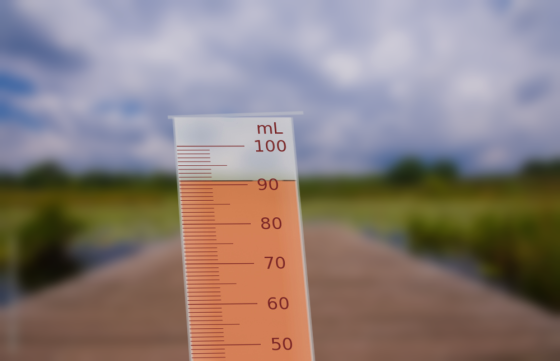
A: 91 mL
